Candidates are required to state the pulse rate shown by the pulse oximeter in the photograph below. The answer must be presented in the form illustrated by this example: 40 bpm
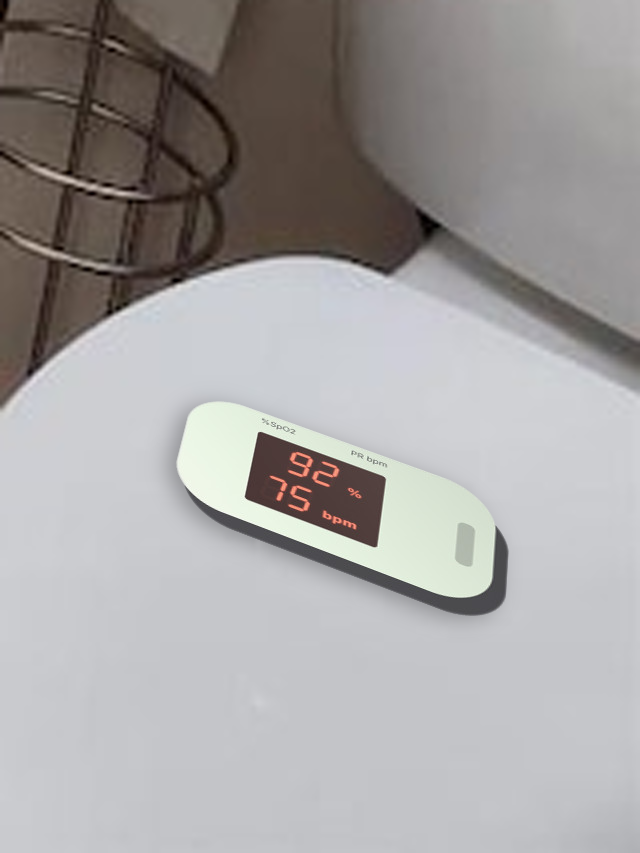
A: 75 bpm
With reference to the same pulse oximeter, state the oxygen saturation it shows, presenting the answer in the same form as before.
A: 92 %
